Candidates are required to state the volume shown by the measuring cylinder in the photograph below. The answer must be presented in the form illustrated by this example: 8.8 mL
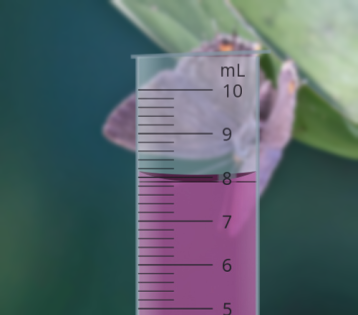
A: 7.9 mL
